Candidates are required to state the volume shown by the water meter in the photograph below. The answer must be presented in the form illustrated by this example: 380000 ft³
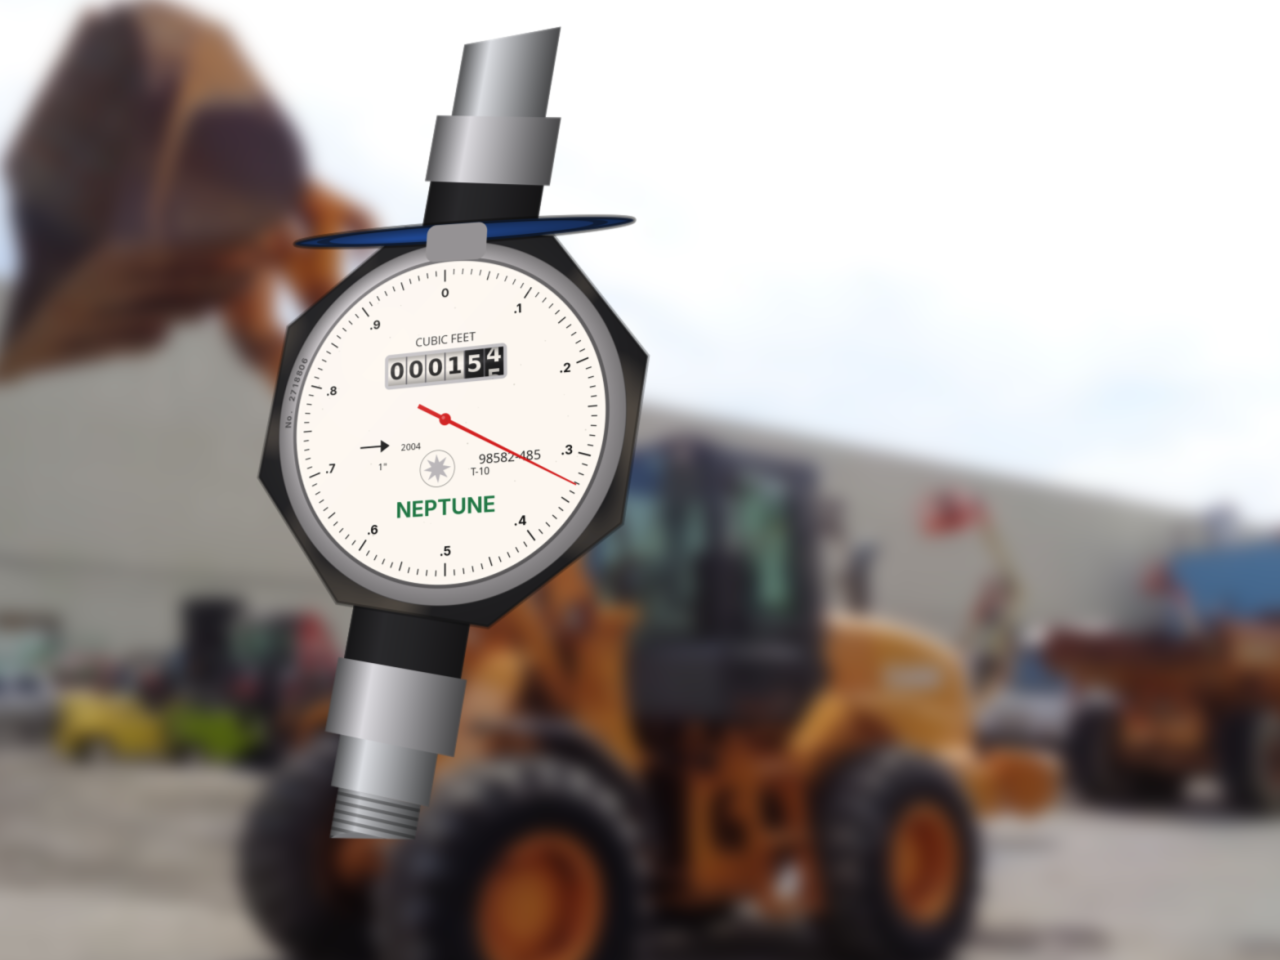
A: 154.33 ft³
